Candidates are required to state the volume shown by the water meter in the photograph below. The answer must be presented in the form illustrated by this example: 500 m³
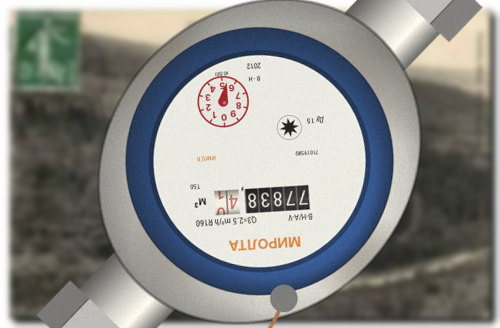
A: 77838.405 m³
